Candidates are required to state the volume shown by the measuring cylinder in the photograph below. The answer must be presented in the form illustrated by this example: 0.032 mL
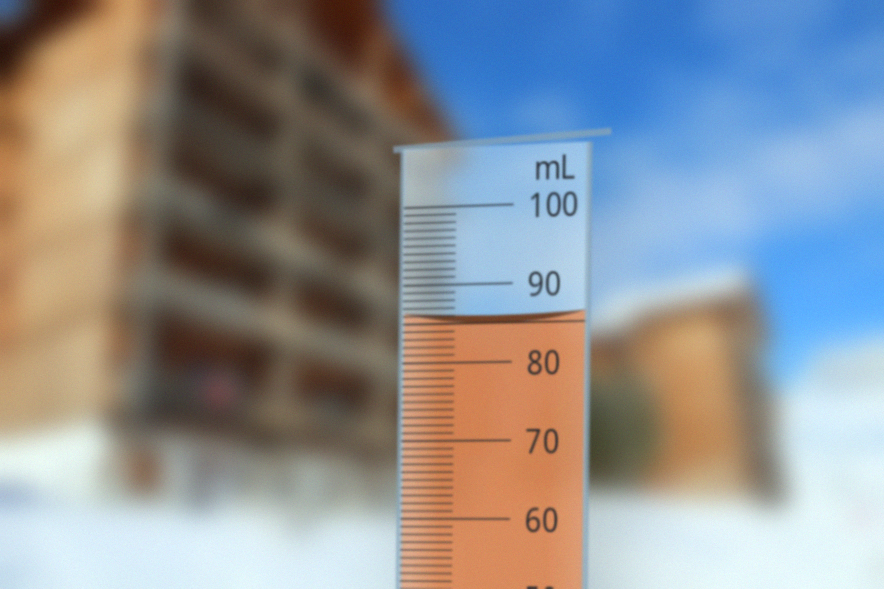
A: 85 mL
